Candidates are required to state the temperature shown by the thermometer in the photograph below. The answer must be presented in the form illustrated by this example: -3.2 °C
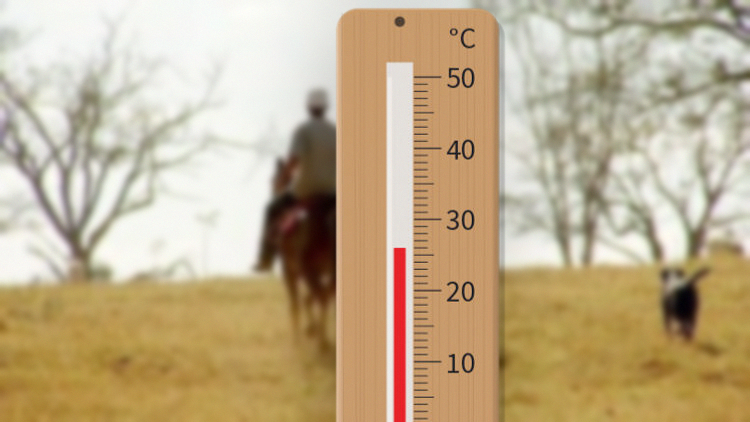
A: 26 °C
